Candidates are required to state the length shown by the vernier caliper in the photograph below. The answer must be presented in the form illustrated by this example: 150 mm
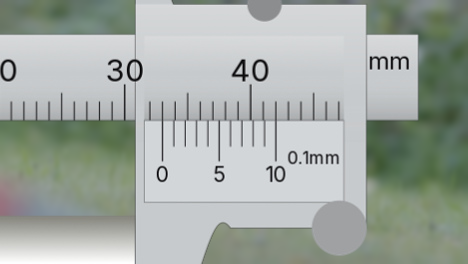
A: 33.0 mm
